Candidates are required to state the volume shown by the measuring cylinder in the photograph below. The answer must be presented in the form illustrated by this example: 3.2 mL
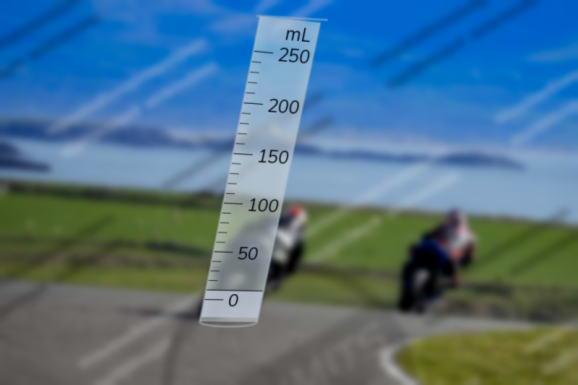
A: 10 mL
